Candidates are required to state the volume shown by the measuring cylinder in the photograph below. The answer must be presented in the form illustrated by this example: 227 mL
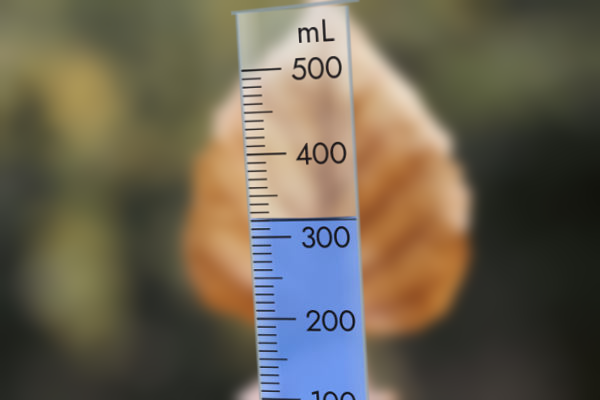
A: 320 mL
